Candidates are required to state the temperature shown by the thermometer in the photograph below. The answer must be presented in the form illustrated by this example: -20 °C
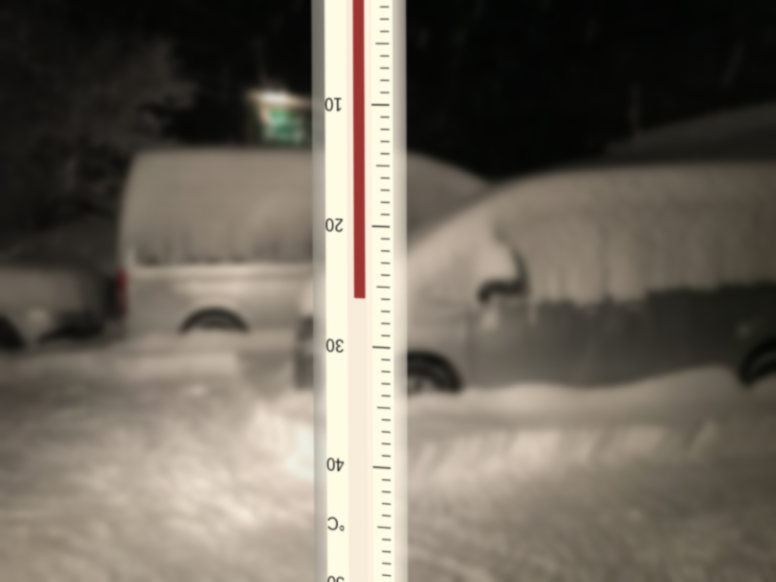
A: 26 °C
